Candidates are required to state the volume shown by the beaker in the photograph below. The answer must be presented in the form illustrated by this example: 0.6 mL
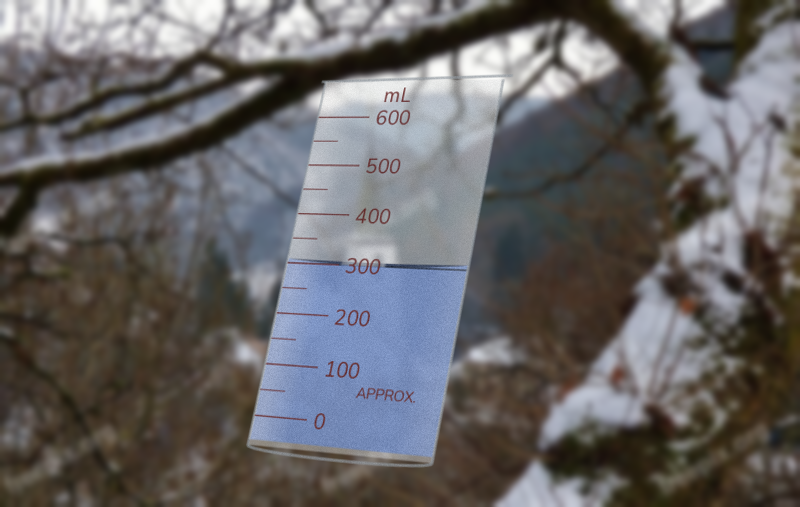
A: 300 mL
